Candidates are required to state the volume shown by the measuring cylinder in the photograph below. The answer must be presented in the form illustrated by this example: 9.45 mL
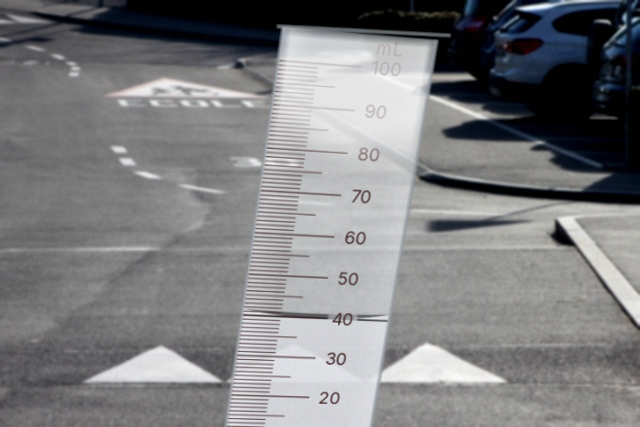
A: 40 mL
